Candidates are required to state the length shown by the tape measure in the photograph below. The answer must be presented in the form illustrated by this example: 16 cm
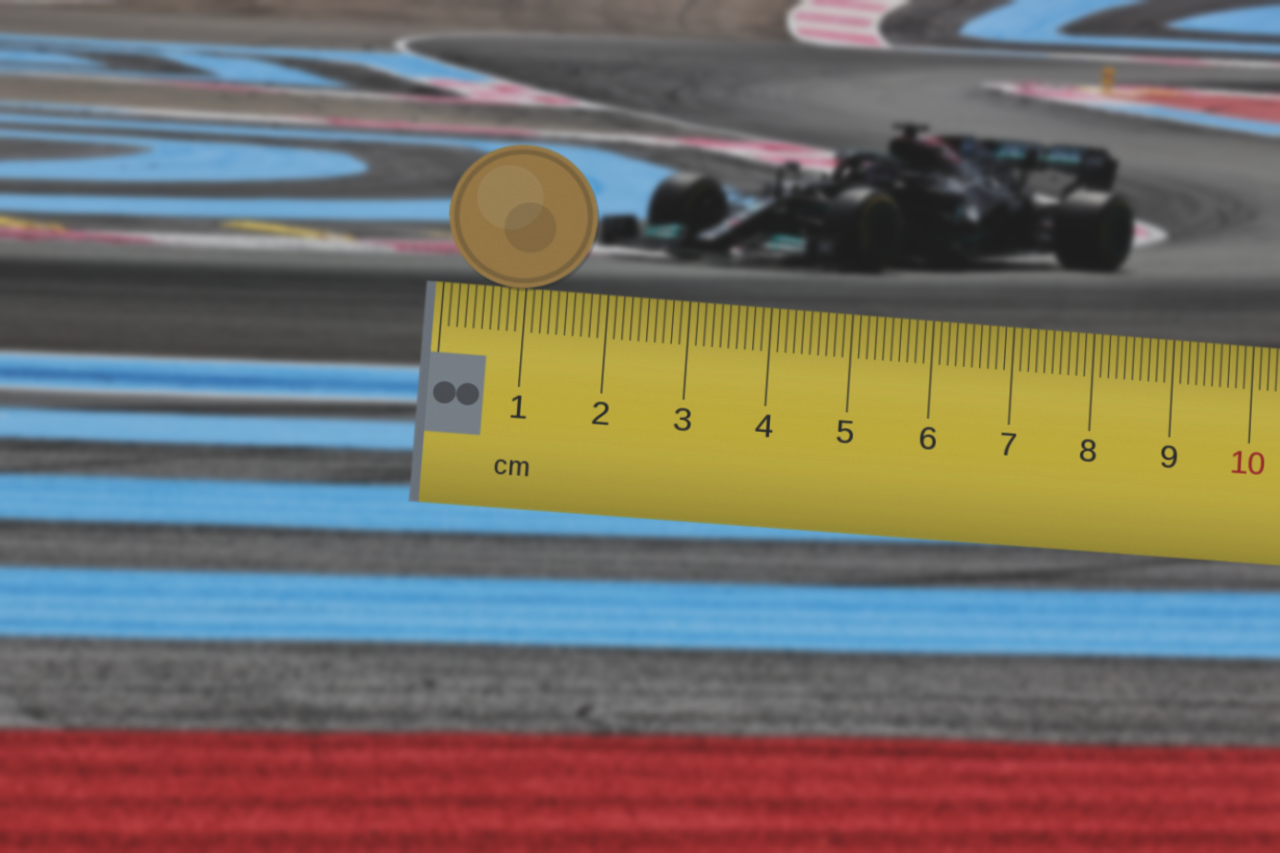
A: 1.8 cm
